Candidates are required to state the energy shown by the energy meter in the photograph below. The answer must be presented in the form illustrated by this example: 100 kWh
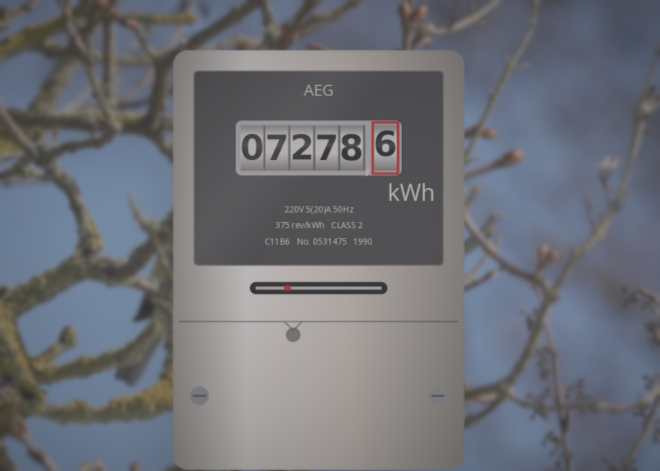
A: 7278.6 kWh
